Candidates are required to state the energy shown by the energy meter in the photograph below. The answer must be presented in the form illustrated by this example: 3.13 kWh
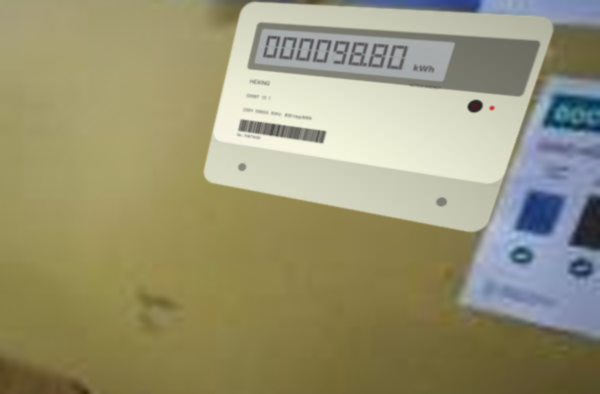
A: 98.80 kWh
